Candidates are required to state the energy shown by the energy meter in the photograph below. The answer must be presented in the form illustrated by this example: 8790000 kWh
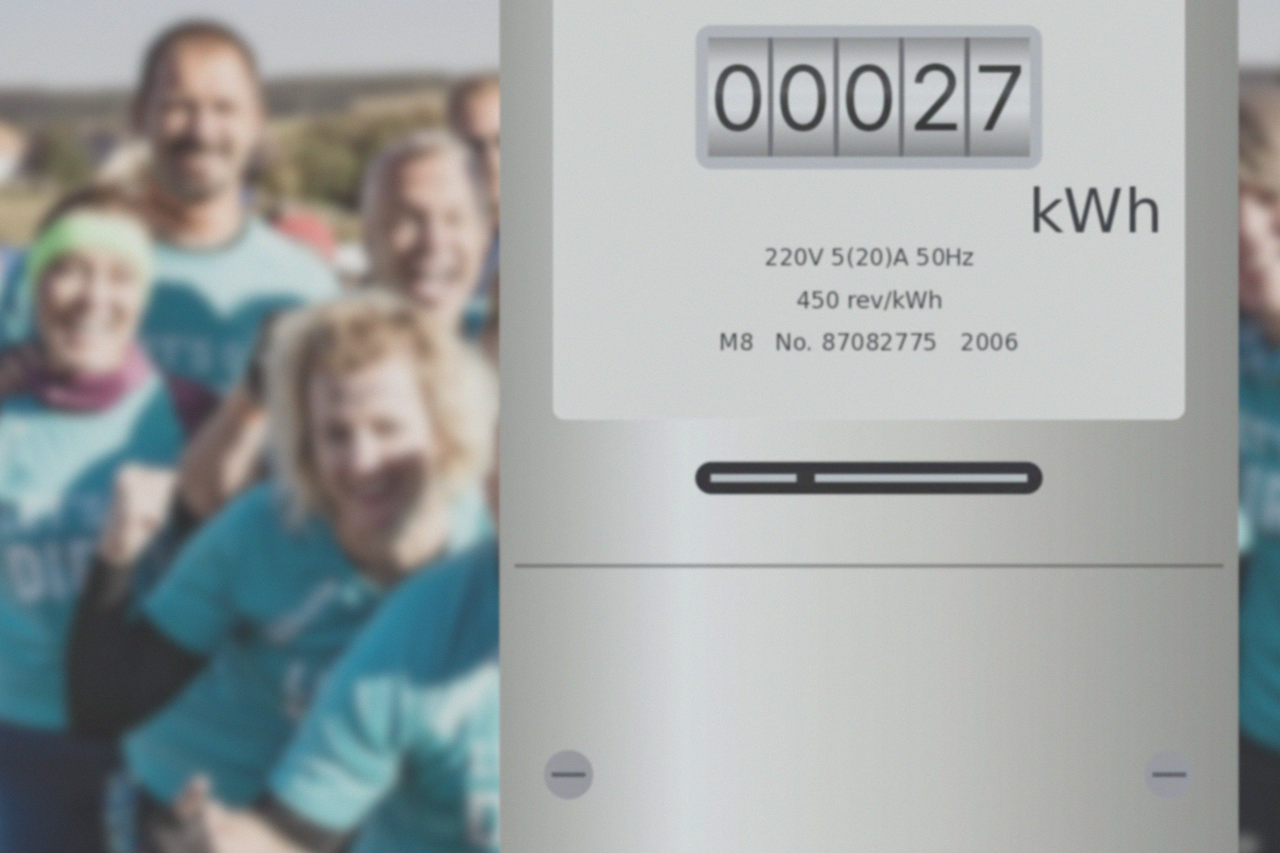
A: 27 kWh
